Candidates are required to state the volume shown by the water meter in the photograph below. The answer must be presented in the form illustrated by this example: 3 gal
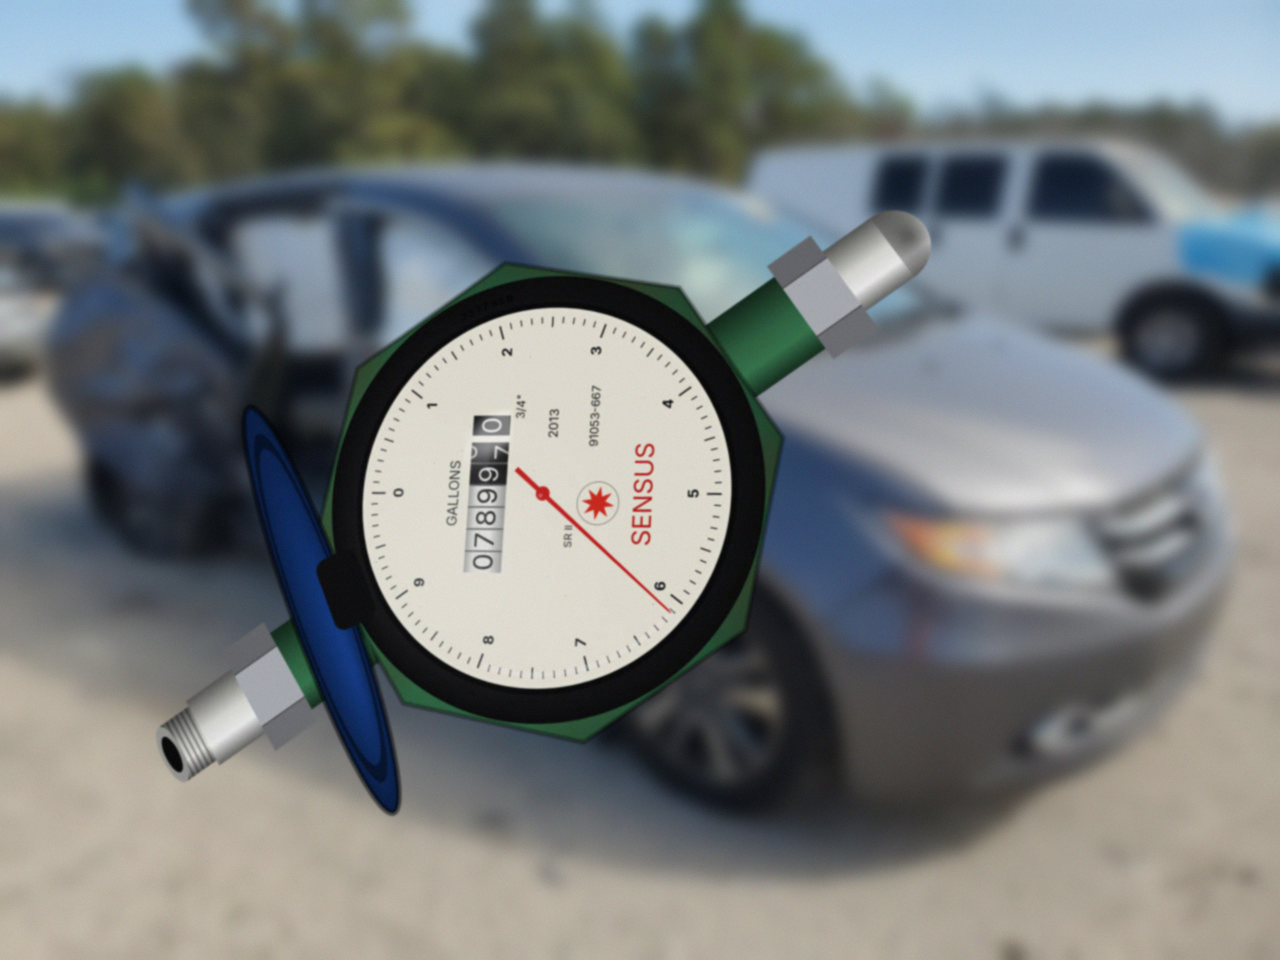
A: 789966.1 gal
